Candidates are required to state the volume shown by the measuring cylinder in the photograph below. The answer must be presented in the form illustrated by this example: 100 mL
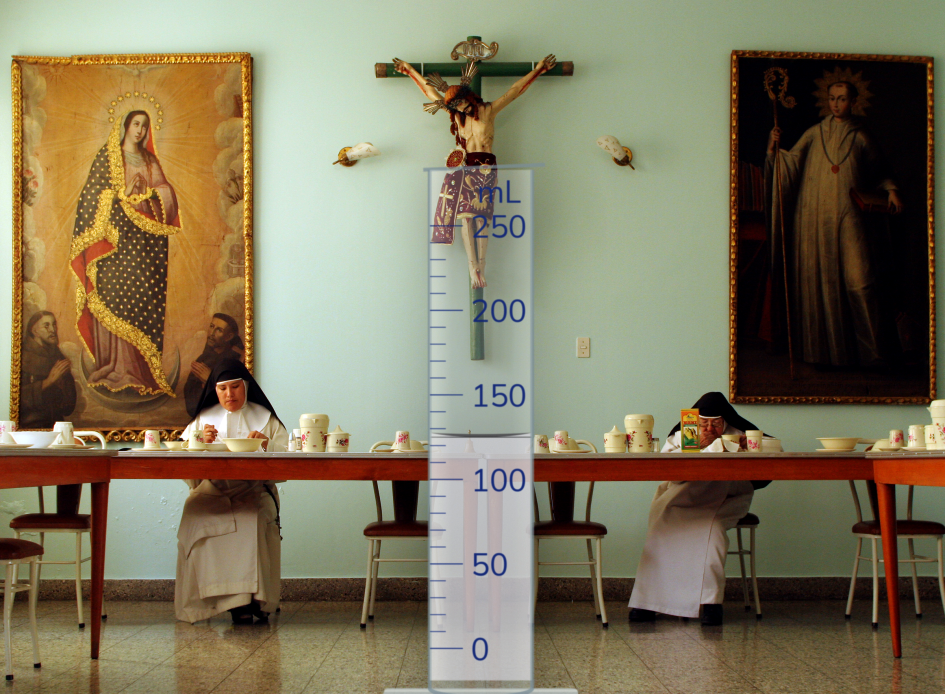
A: 125 mL
